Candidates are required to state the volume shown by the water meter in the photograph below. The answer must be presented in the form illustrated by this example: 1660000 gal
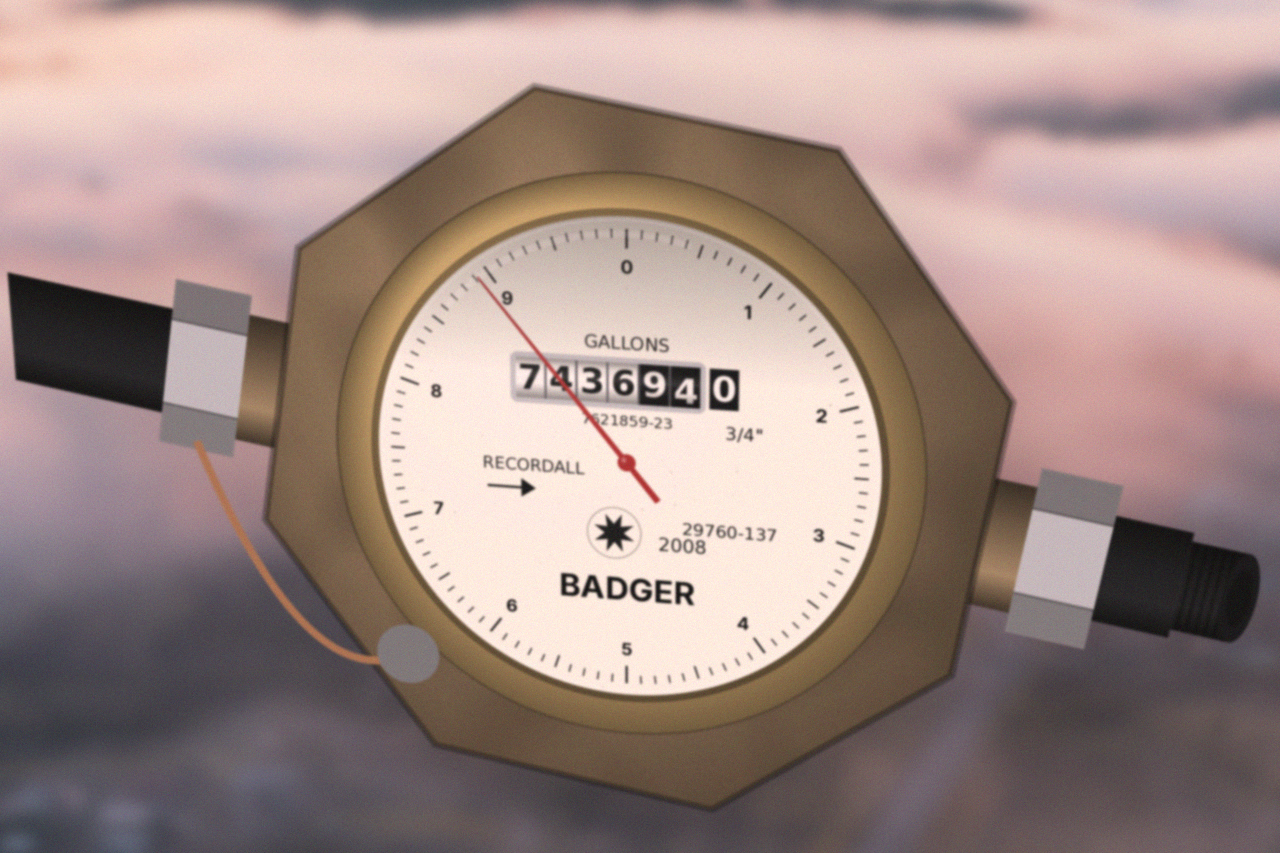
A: 7436938.9 gal
